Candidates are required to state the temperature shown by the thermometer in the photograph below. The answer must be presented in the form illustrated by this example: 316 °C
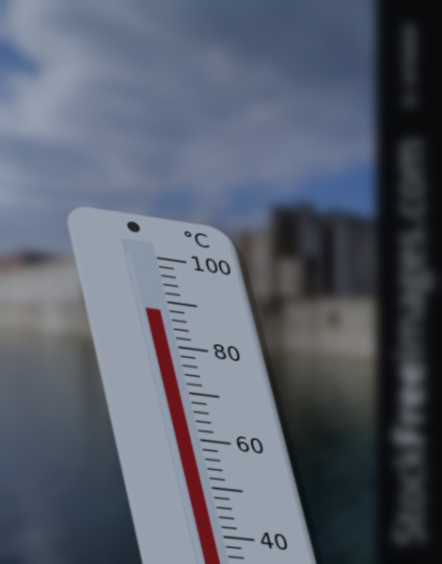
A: 88 °C
